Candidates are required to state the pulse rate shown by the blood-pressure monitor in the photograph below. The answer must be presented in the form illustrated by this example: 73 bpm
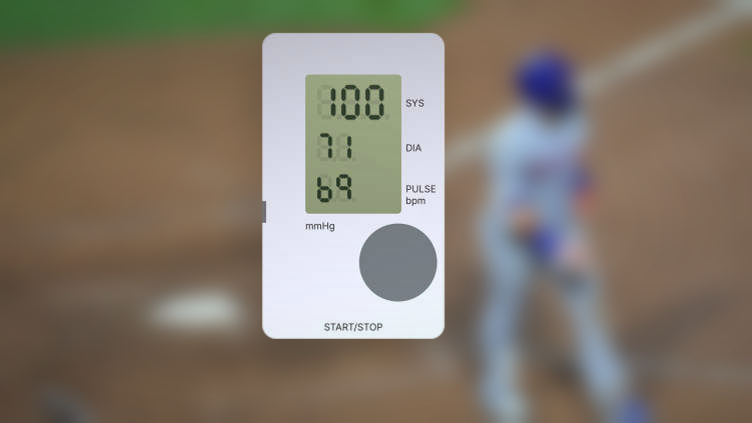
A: 69 bpm
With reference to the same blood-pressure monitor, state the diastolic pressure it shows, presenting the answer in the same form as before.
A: 71 mmHg
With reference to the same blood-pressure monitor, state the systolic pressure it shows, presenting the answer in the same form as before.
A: 100 mmHg
